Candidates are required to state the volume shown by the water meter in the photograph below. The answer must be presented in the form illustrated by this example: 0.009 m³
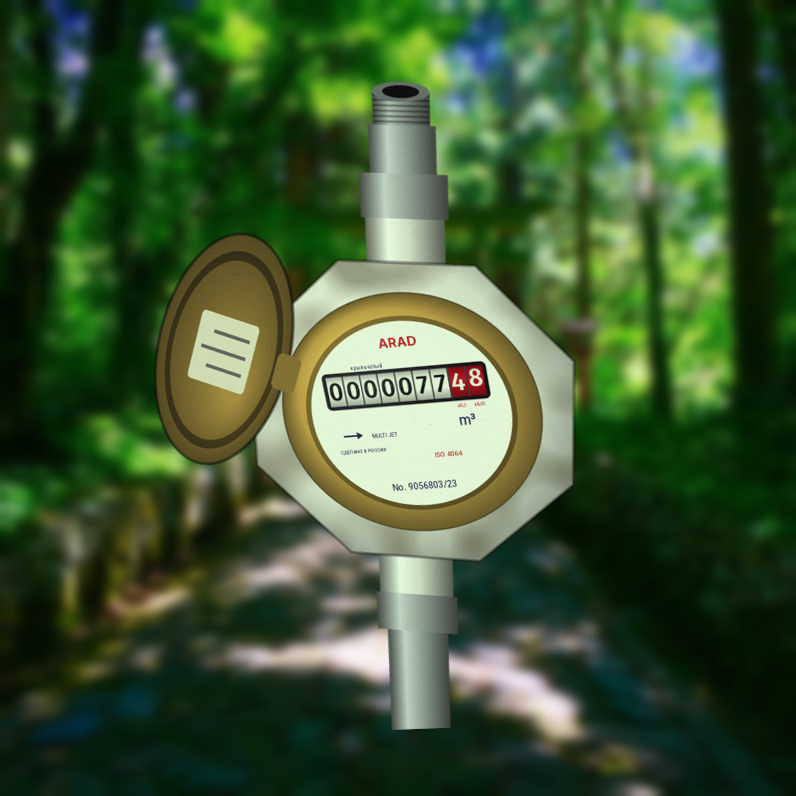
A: 77.48 m³
